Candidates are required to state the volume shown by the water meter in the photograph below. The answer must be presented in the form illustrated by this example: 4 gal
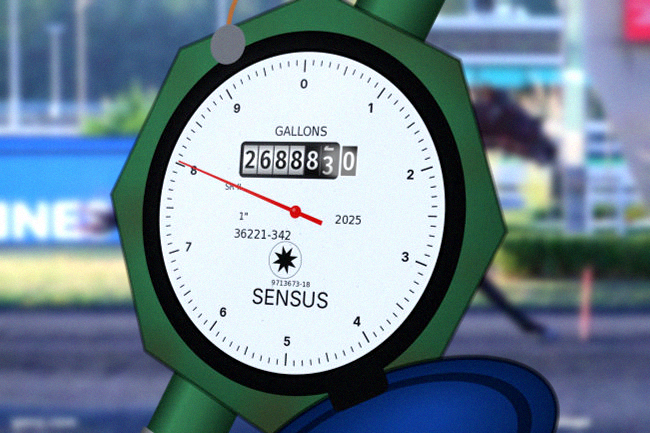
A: 2688828.0 gal
